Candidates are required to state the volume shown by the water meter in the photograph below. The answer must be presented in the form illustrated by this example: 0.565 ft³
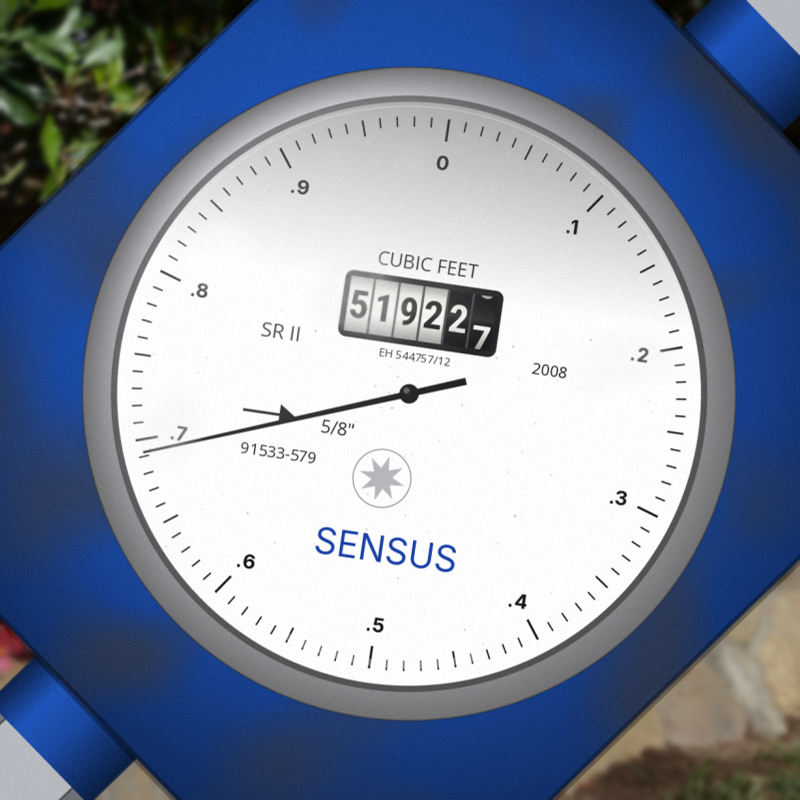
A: 519226.69 ft³
